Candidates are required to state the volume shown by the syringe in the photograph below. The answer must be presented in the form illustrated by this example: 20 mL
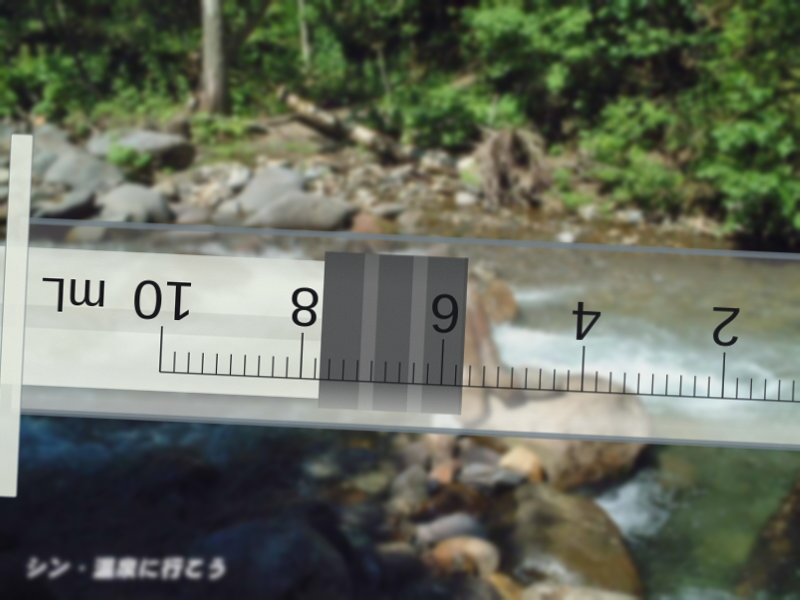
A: 5.7 mL
